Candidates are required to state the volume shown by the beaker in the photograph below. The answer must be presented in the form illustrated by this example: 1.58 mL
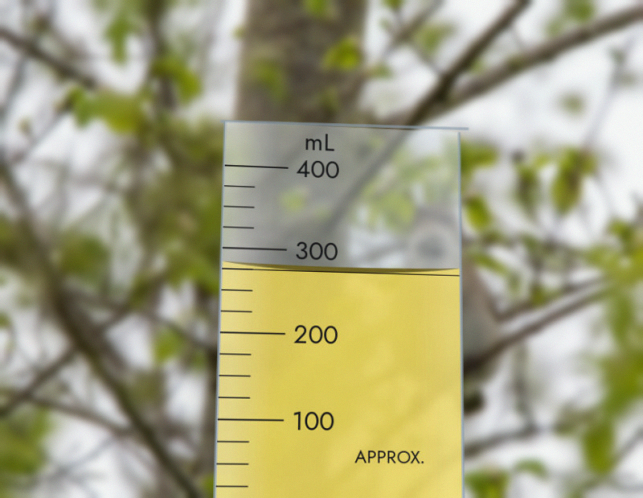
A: 275 mL
